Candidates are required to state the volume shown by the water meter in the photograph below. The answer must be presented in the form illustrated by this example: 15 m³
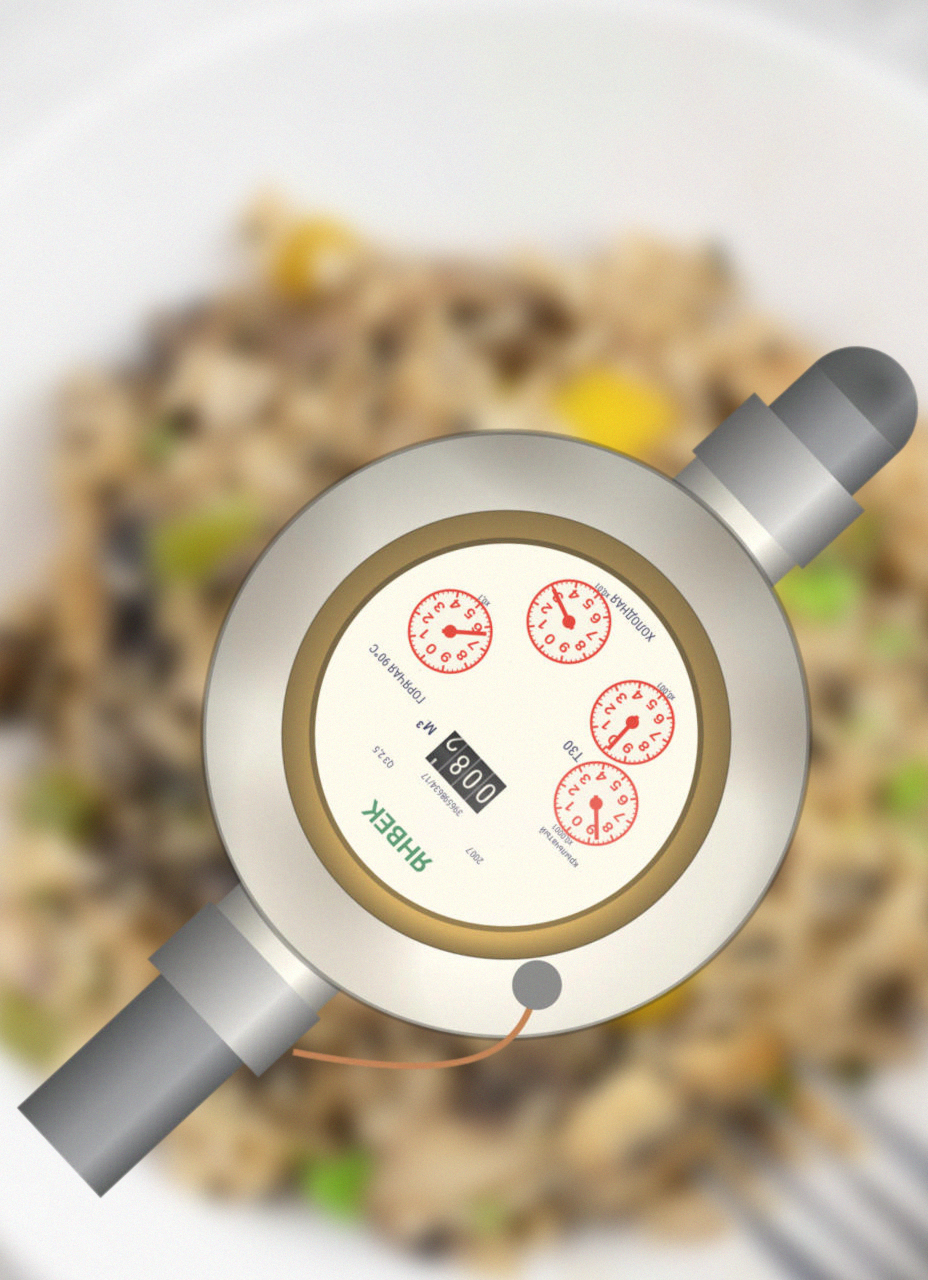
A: 81.6298 m³
